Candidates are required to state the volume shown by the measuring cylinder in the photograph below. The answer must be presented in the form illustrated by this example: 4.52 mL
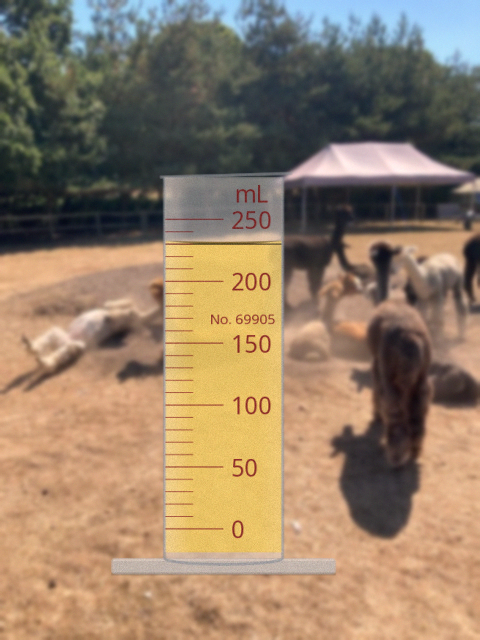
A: 230 mL
